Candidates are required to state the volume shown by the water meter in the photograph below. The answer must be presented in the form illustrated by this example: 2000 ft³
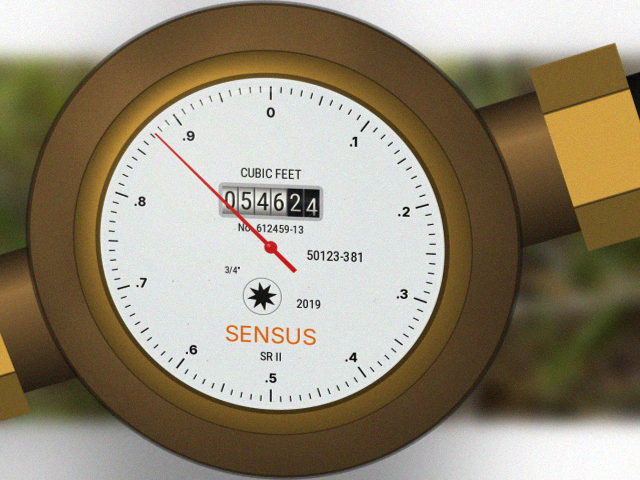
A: 54623.87 ft³
